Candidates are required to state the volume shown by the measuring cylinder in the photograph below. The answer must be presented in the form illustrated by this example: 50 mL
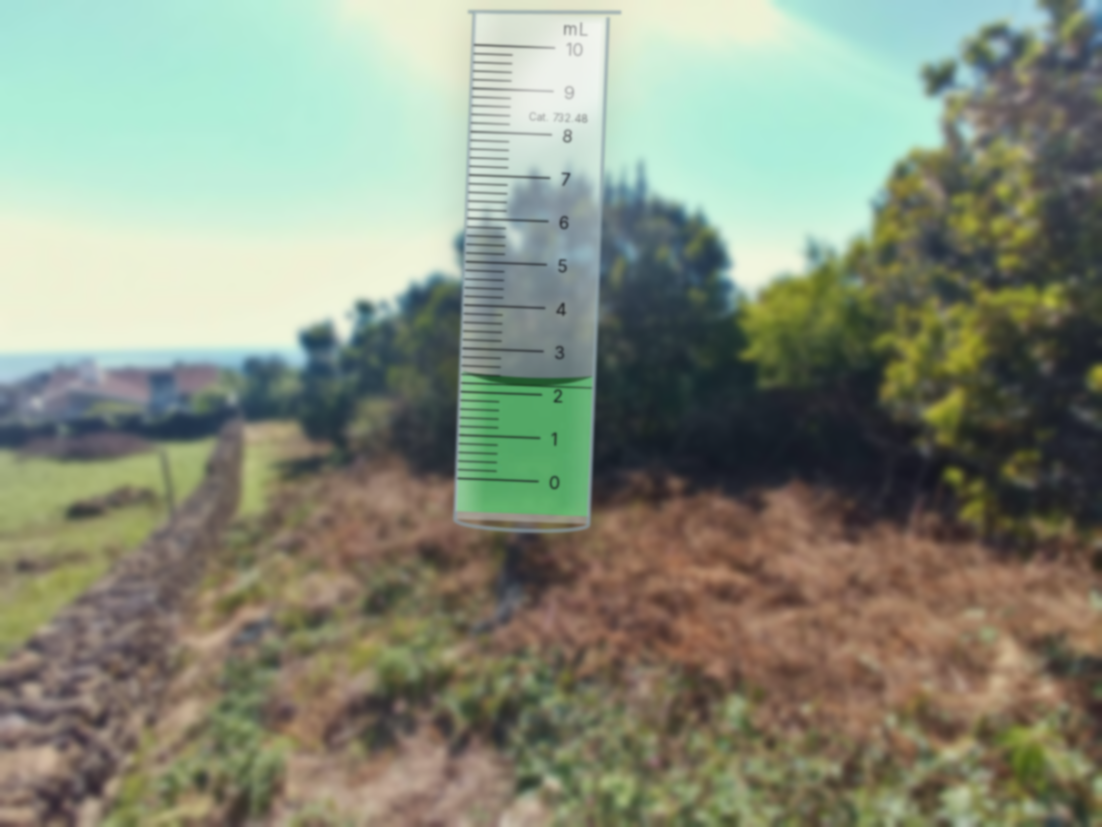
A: 2.2 mL
